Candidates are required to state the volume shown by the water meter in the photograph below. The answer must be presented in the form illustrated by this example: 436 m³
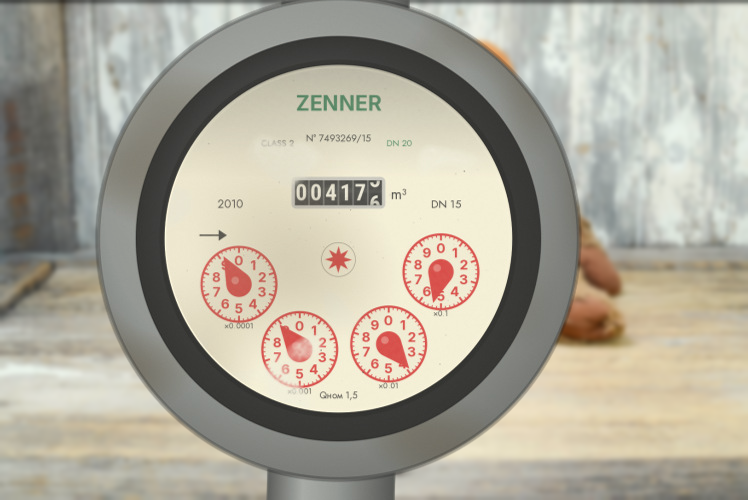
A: 4175.5389 m³
